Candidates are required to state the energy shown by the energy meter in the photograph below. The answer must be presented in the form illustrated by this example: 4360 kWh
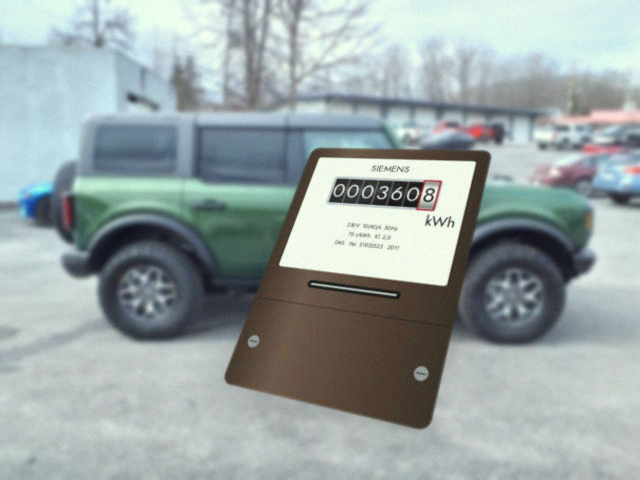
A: 360.8 kWh
